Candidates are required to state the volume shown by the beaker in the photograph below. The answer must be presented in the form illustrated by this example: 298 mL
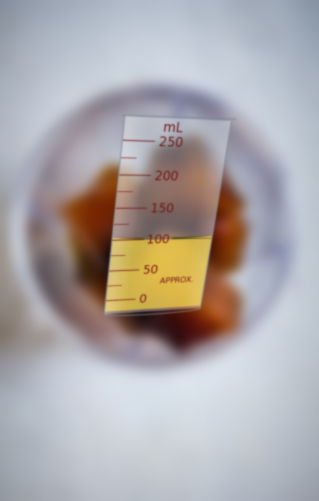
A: 100 mL
